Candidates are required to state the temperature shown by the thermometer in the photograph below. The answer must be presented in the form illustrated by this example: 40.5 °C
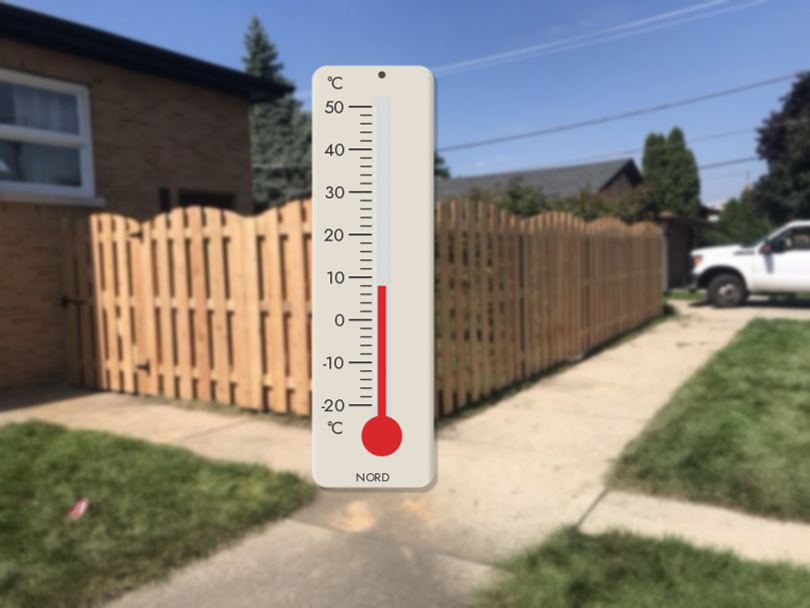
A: 8 °C
